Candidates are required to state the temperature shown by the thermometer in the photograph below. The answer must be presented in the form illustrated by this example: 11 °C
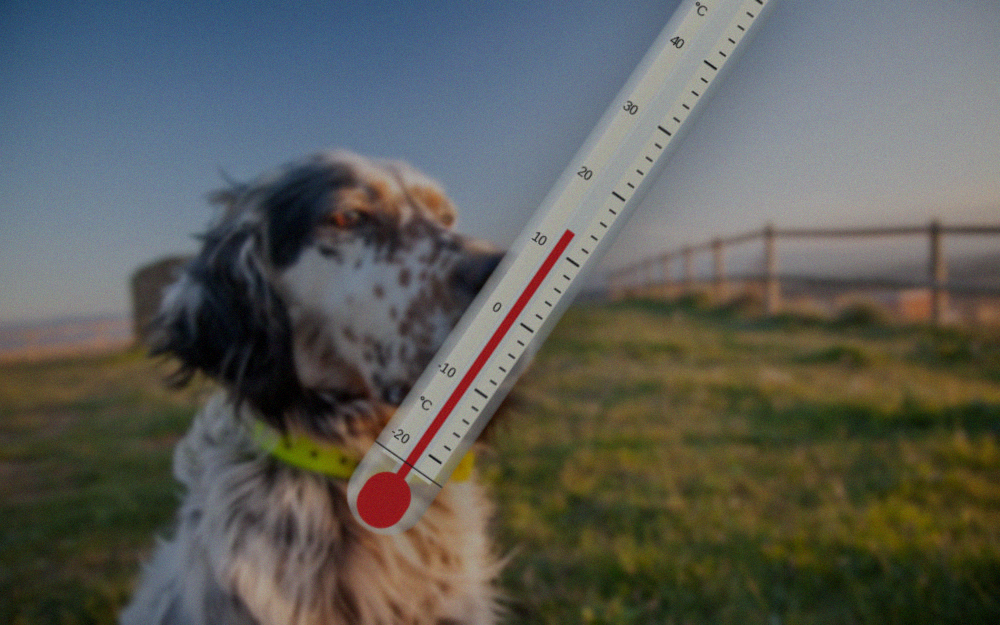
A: 13 °C
